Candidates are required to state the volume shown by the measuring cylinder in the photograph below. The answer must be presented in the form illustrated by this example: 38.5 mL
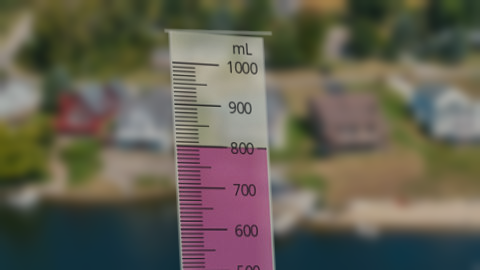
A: 800 mL
